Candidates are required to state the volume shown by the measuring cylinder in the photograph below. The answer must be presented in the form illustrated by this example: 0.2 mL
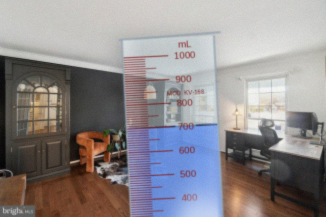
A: 700 mL
